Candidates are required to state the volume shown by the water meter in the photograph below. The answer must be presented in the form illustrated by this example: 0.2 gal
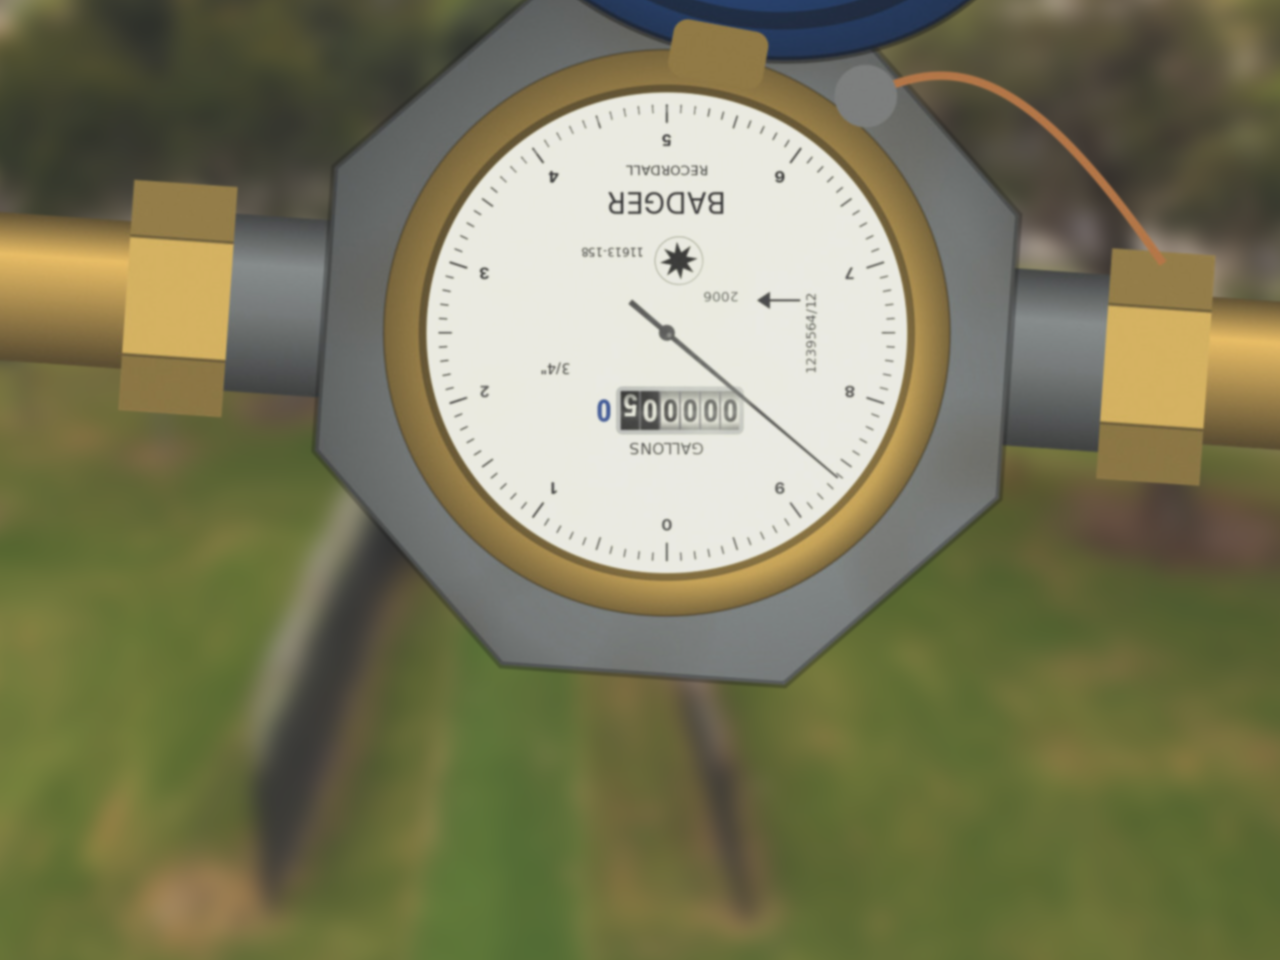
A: 48.6 gal
